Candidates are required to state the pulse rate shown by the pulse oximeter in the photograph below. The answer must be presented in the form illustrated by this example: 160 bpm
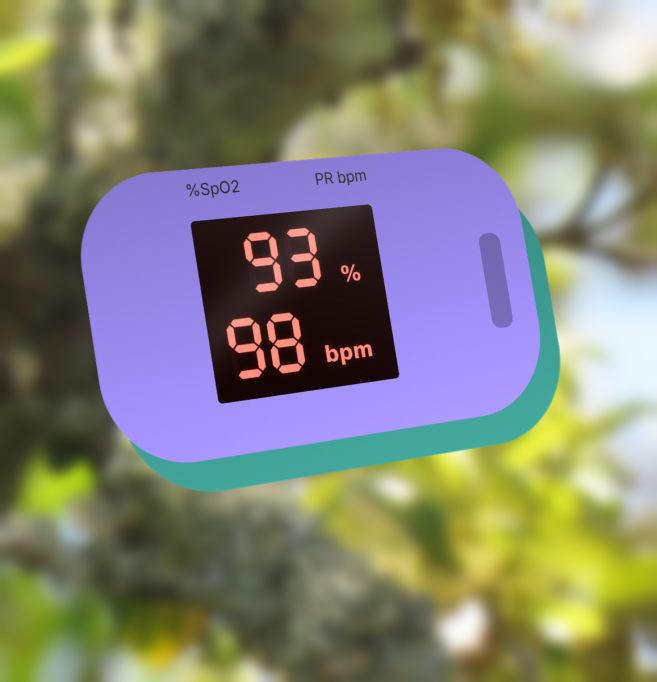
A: 98 bpm
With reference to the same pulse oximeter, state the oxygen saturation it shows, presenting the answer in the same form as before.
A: 93 %
